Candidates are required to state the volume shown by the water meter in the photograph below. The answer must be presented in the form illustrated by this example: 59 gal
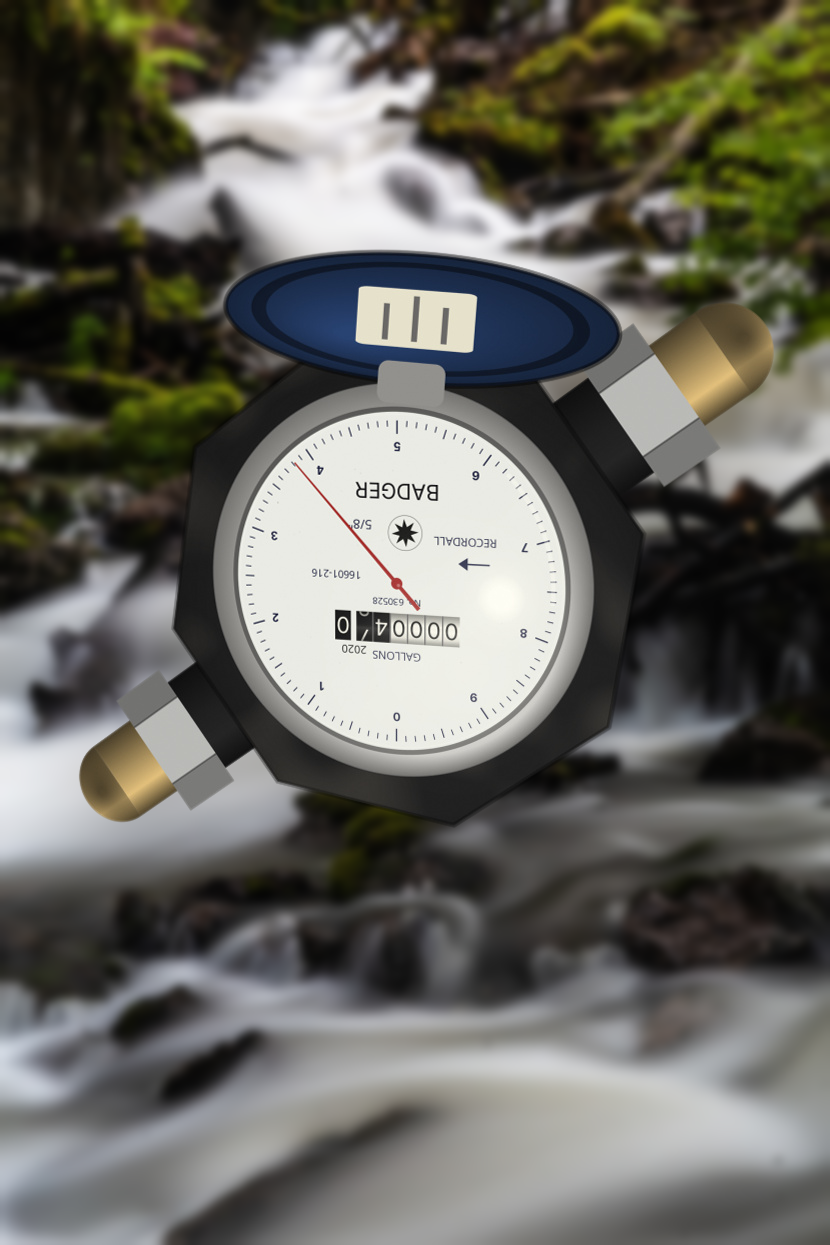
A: 473.8 gal
